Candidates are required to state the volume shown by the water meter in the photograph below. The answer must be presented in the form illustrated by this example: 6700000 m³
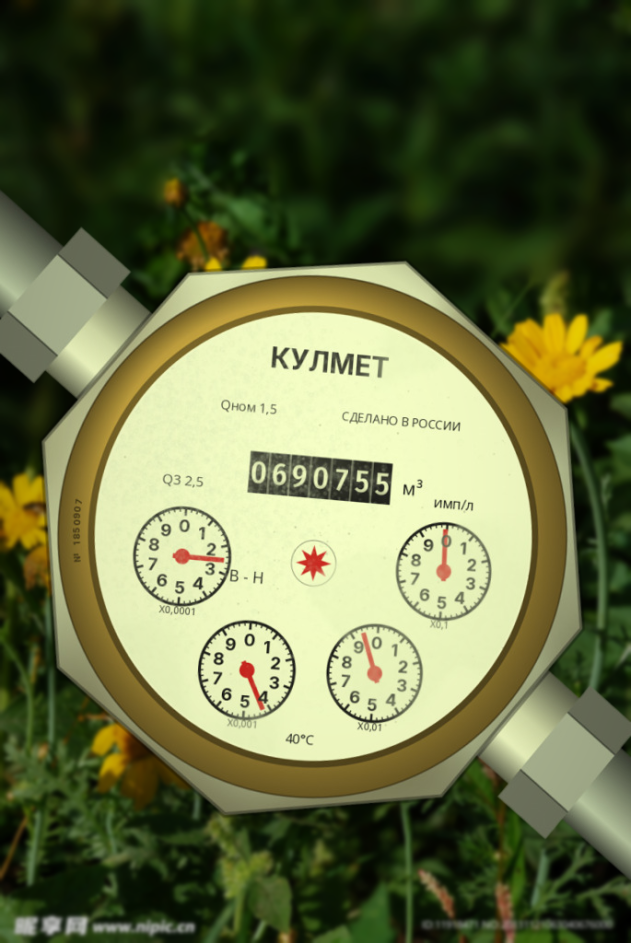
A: 690754.9942 m³
